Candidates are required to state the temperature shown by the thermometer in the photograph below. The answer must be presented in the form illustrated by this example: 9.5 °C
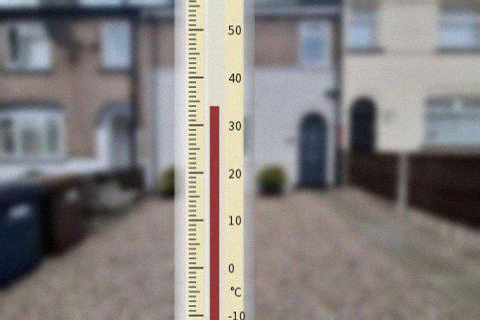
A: 34 °C
